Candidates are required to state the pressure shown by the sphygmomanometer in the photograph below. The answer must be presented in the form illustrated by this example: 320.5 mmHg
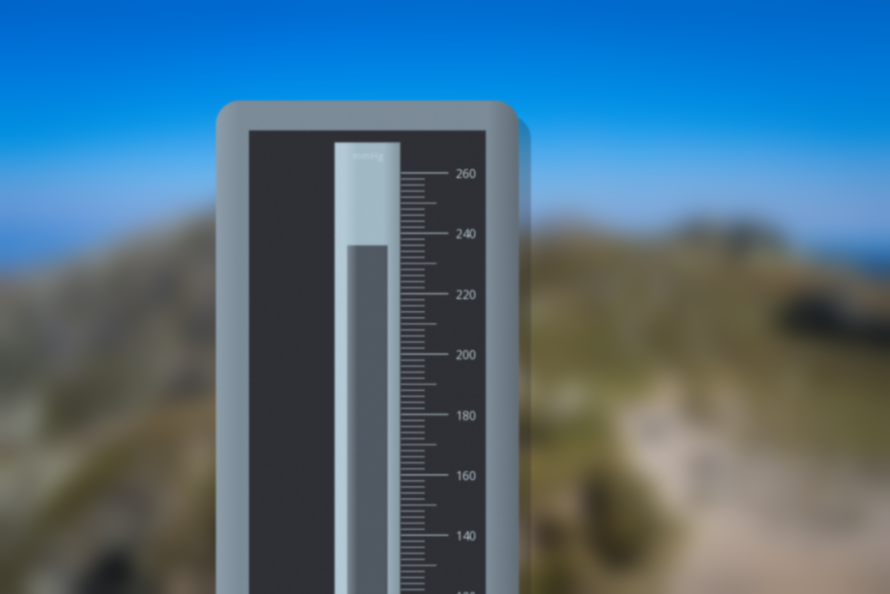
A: 236 mmHg
